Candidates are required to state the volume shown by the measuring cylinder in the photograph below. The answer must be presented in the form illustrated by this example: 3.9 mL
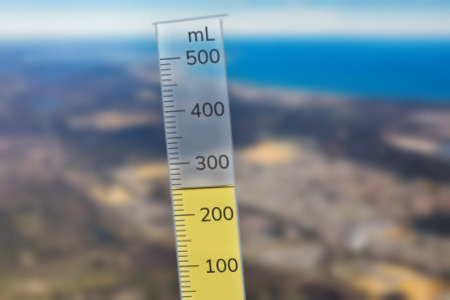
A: 250 mL
